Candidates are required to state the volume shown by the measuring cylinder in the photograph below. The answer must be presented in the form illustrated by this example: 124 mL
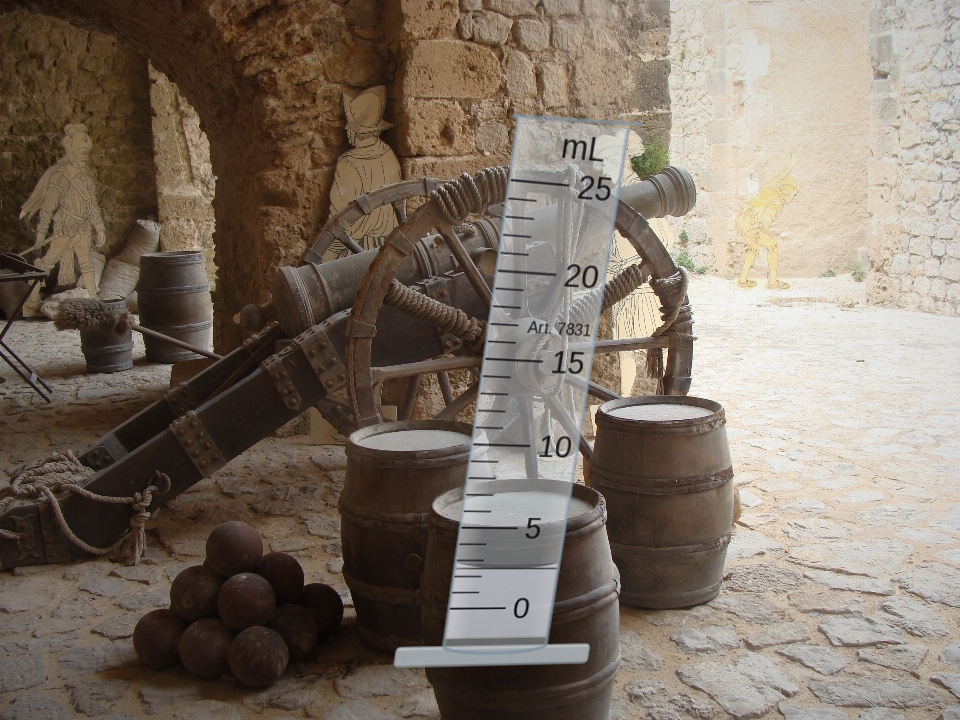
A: 2.5 mL
